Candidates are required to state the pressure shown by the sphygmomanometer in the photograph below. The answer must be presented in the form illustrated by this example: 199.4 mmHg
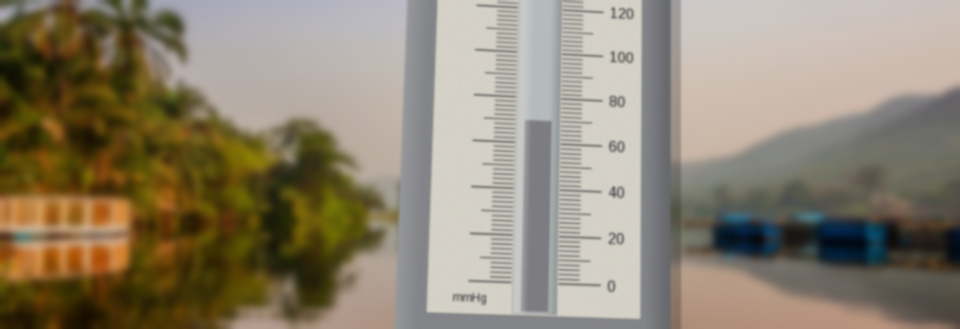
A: 70 mmHg
